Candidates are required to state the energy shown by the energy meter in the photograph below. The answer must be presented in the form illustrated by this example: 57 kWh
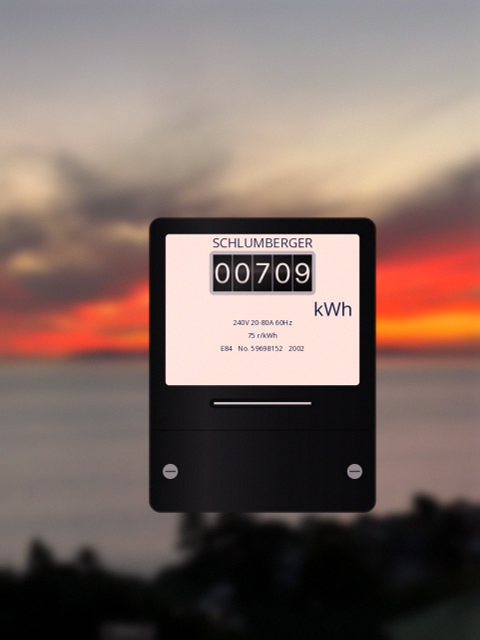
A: 709 kWh
